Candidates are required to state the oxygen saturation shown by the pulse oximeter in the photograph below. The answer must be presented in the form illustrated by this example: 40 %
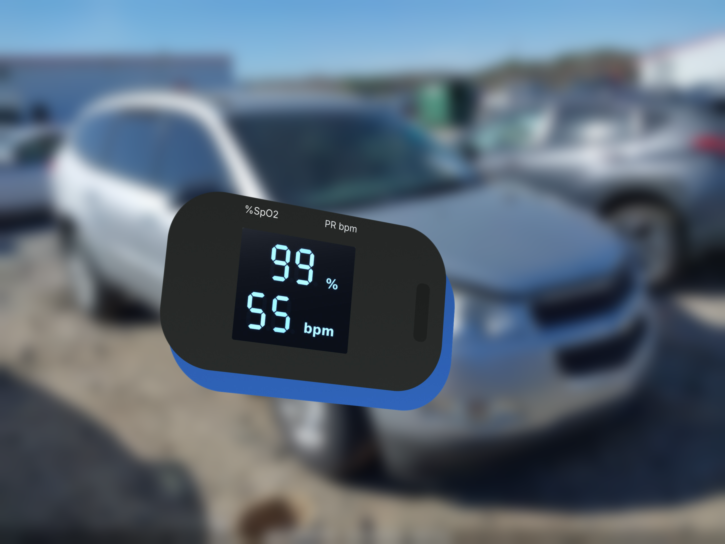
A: 99 %
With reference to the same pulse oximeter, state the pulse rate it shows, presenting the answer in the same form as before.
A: 55 bpm
